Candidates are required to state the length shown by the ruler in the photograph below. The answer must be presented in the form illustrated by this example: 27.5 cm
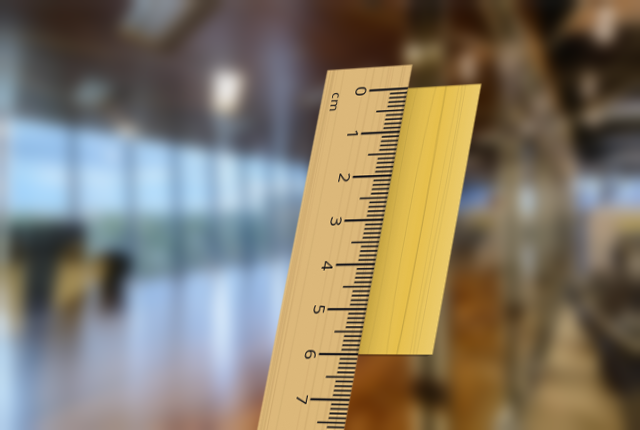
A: 6 cm
